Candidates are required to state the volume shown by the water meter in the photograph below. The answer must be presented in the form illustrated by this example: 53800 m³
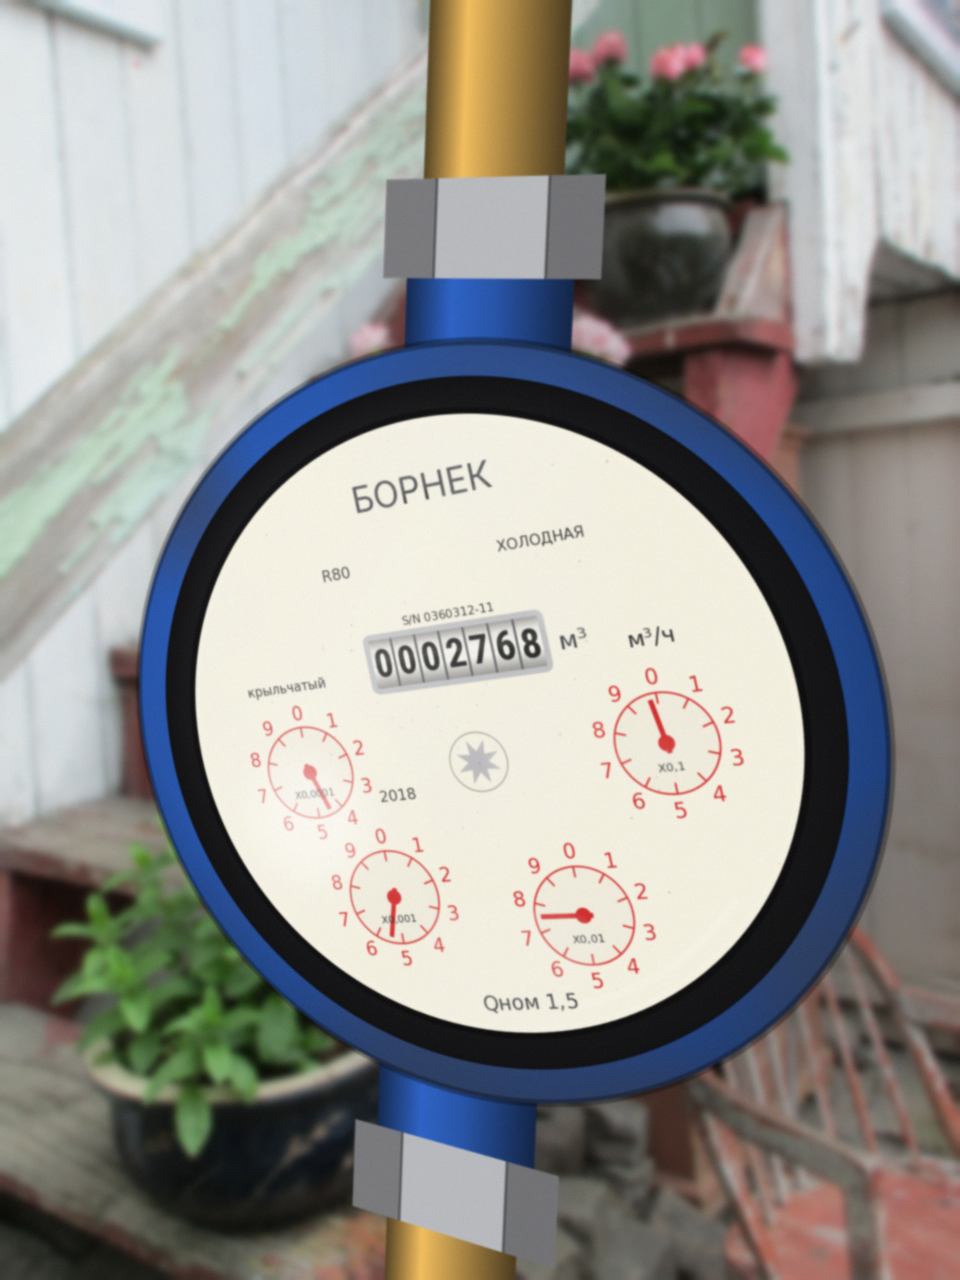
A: 2767.9754 m³
